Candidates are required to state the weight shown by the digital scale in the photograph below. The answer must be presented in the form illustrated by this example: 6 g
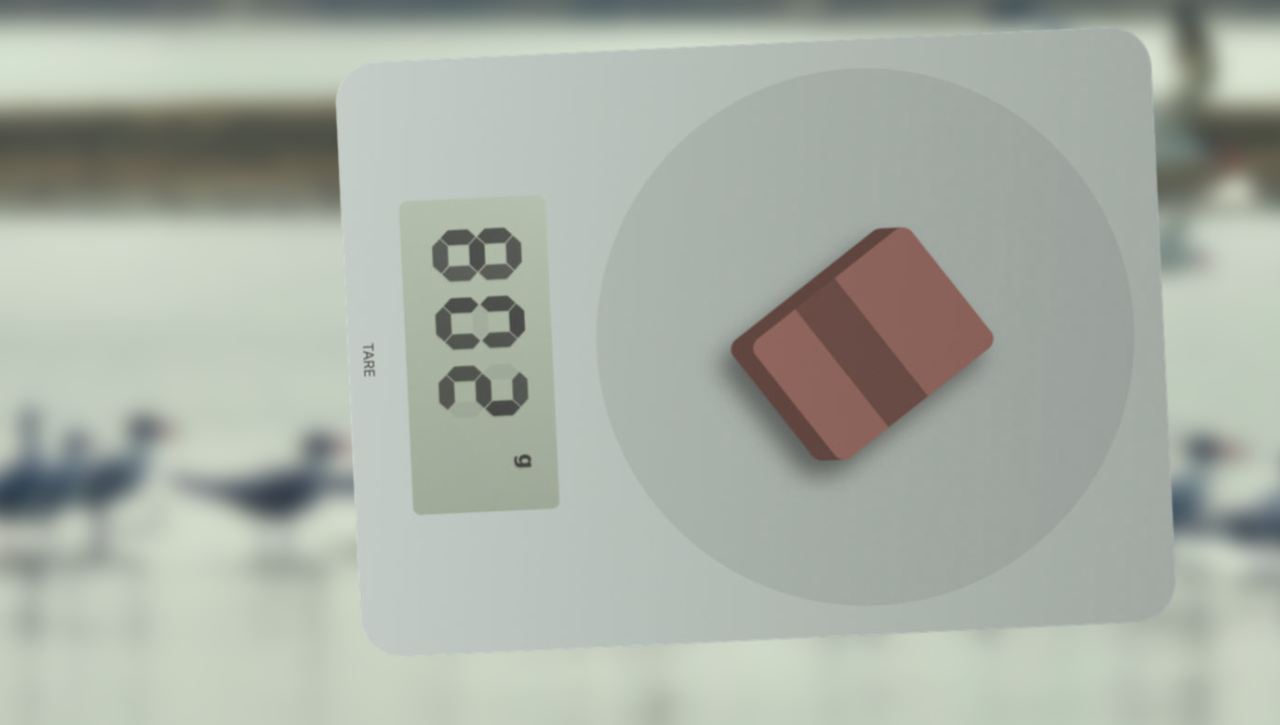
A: 802 g
